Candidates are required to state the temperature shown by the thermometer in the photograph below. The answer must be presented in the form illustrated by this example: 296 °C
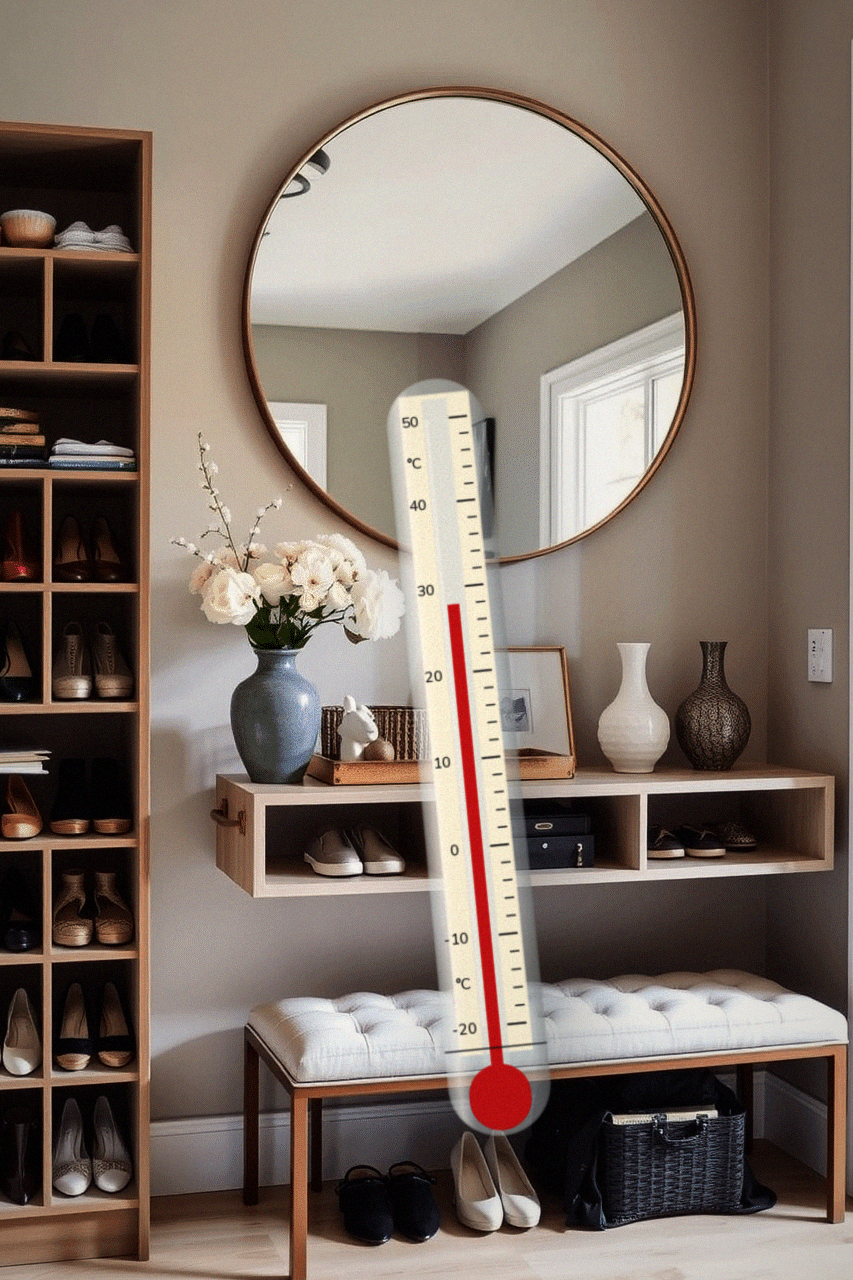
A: 28 °C
